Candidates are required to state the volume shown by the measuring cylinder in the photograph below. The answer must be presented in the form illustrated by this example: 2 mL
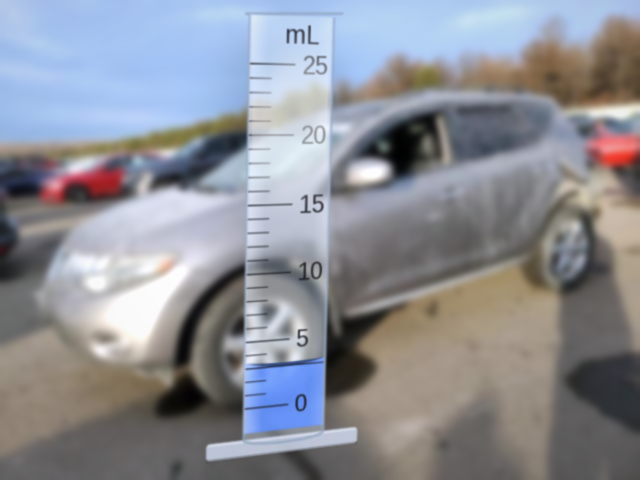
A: 3 mL
